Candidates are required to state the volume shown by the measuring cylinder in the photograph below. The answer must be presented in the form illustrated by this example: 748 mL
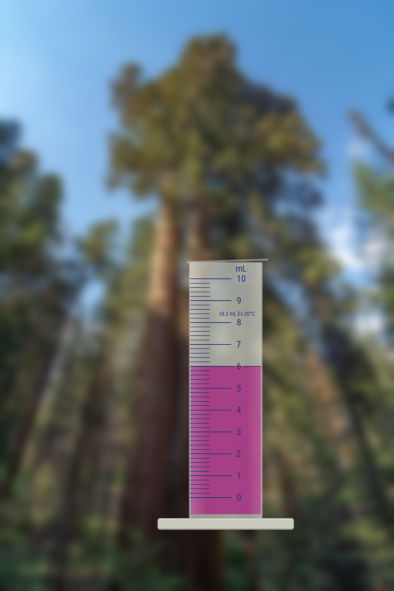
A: 6 mL
